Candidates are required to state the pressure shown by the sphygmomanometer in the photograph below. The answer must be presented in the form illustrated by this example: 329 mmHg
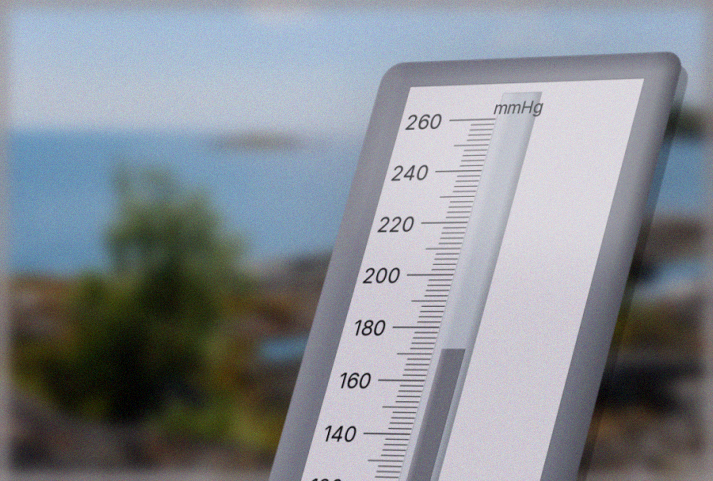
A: 172 mmHg
